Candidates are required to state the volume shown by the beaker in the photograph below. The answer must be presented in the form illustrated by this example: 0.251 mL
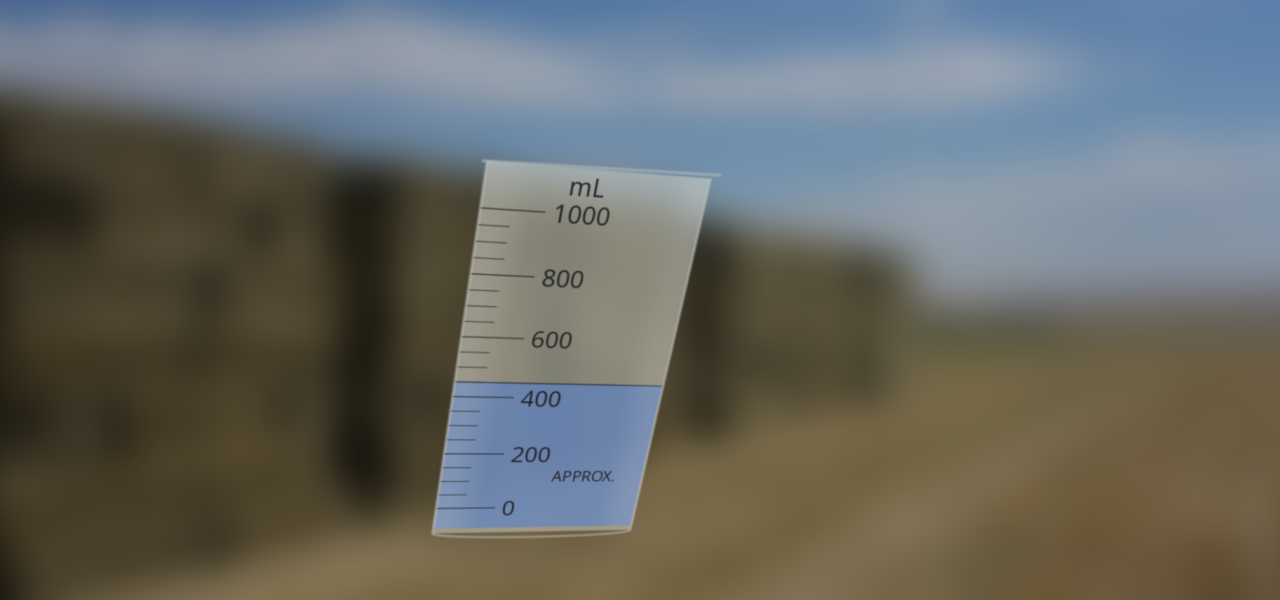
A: 450 mL
